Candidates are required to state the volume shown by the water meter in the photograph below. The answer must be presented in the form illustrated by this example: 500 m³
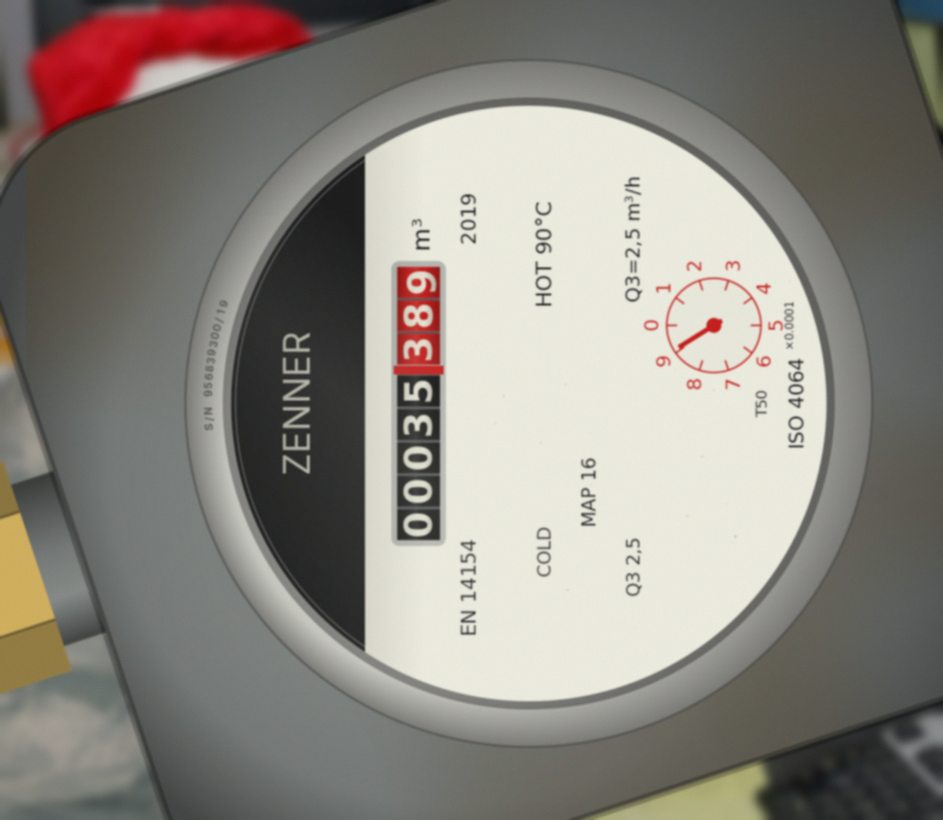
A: 35.3889 m³
